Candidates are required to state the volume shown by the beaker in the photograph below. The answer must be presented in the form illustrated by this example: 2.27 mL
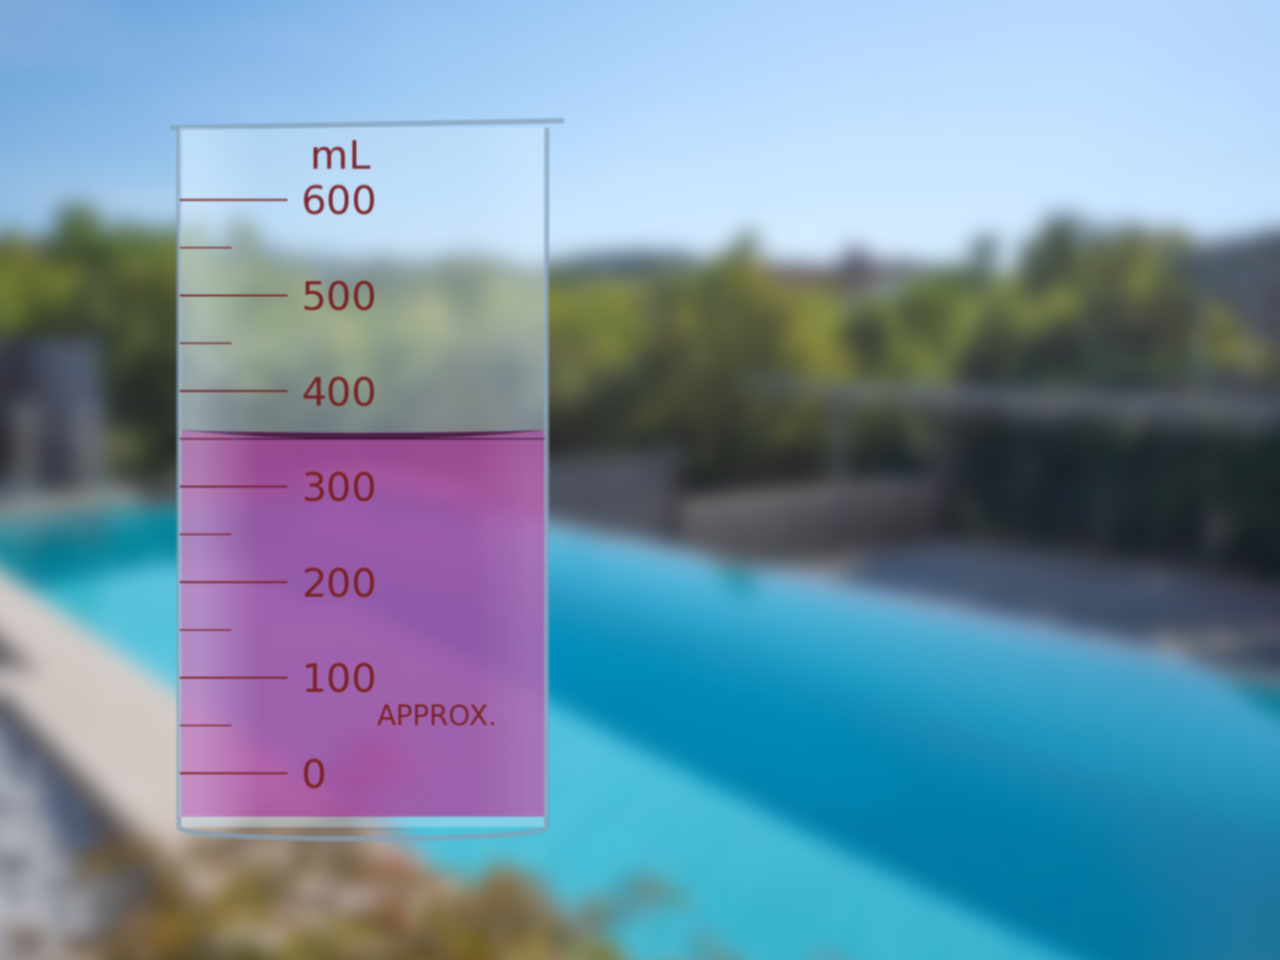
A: 350 mL
